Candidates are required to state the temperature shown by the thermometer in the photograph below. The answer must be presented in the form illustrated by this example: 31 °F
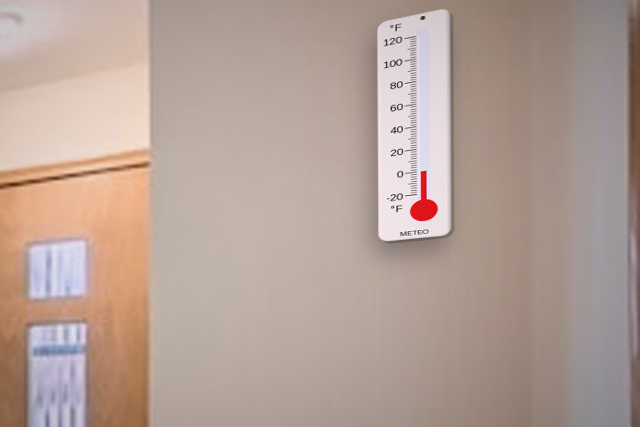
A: 0 °F
